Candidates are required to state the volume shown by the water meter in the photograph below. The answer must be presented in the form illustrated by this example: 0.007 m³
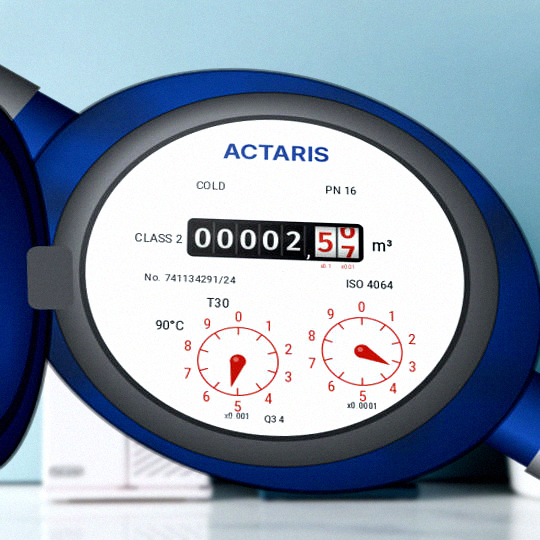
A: 2.5653 m³
